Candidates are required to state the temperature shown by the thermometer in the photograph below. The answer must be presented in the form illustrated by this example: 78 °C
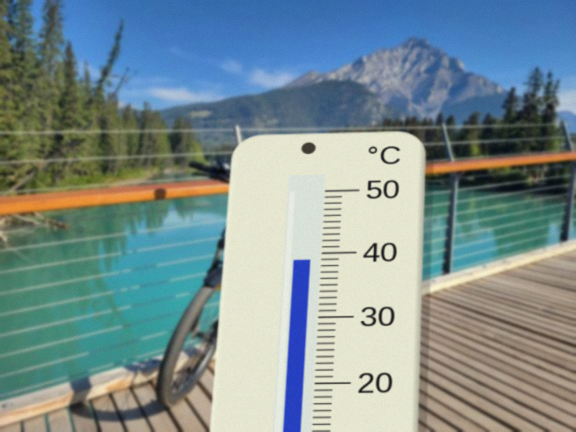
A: 39 °C
